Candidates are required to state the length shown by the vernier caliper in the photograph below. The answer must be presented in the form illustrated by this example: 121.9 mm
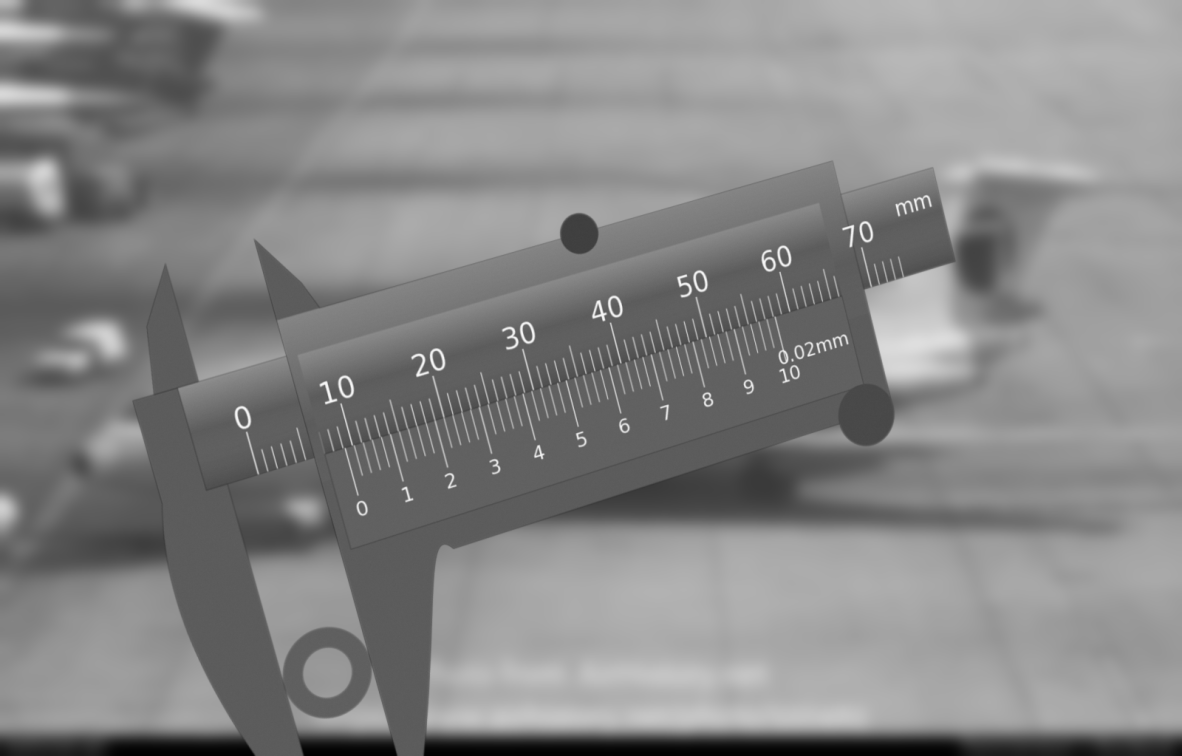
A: 9.2 mm
